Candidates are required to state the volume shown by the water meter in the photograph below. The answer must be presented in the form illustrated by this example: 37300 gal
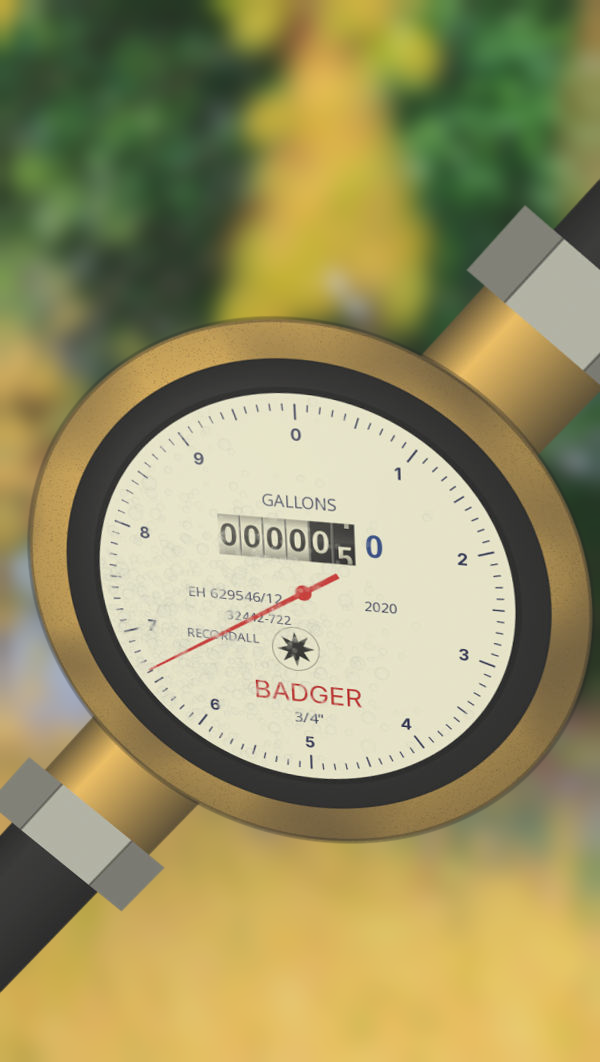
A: 46.6 gal
